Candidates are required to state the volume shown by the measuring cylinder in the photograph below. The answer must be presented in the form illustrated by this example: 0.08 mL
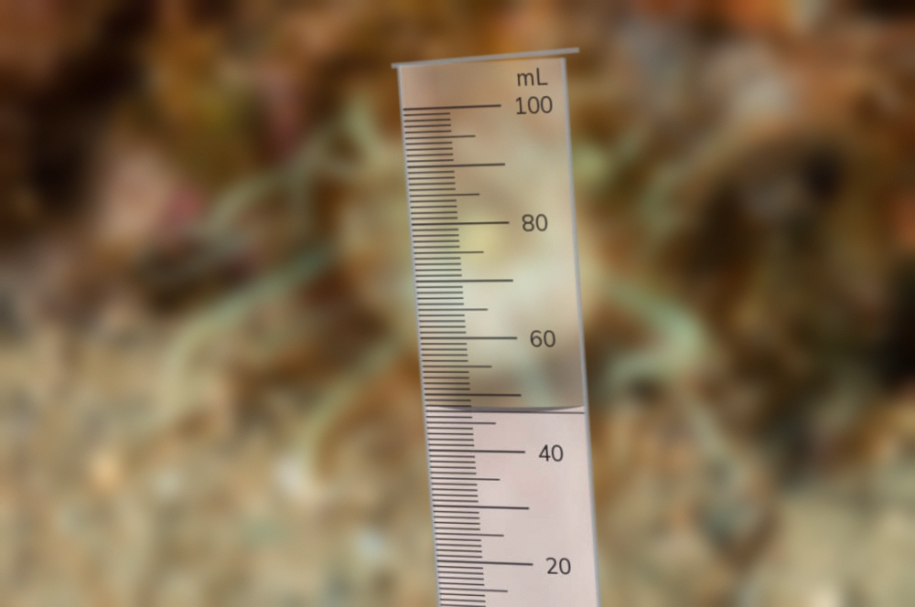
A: 47 mL
